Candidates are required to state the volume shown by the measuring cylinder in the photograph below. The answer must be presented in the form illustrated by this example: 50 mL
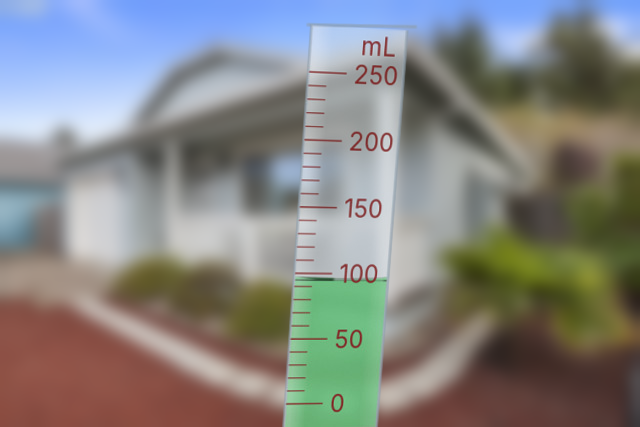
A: 95 mL
